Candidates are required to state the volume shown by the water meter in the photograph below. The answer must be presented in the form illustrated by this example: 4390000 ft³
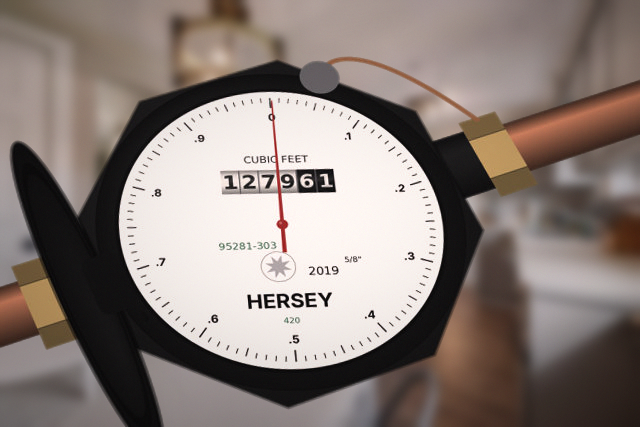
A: 127961.00 ft³
